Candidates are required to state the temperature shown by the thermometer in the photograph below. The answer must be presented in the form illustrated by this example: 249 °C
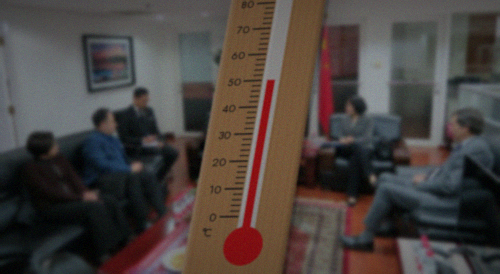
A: 50 °C
